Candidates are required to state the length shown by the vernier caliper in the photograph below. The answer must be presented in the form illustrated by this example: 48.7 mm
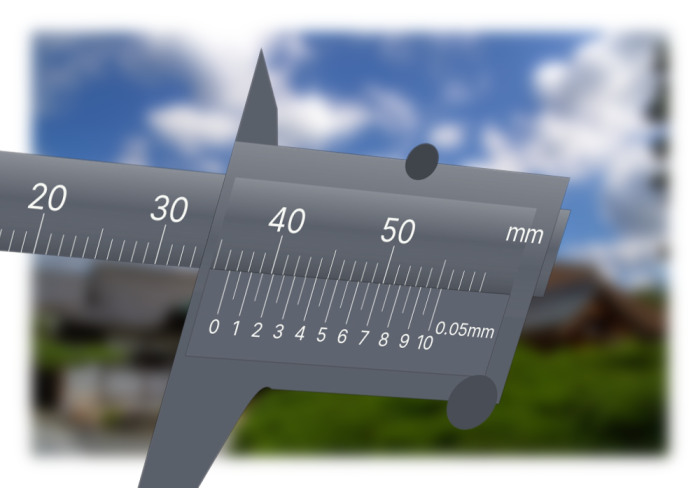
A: 36.4 mm
